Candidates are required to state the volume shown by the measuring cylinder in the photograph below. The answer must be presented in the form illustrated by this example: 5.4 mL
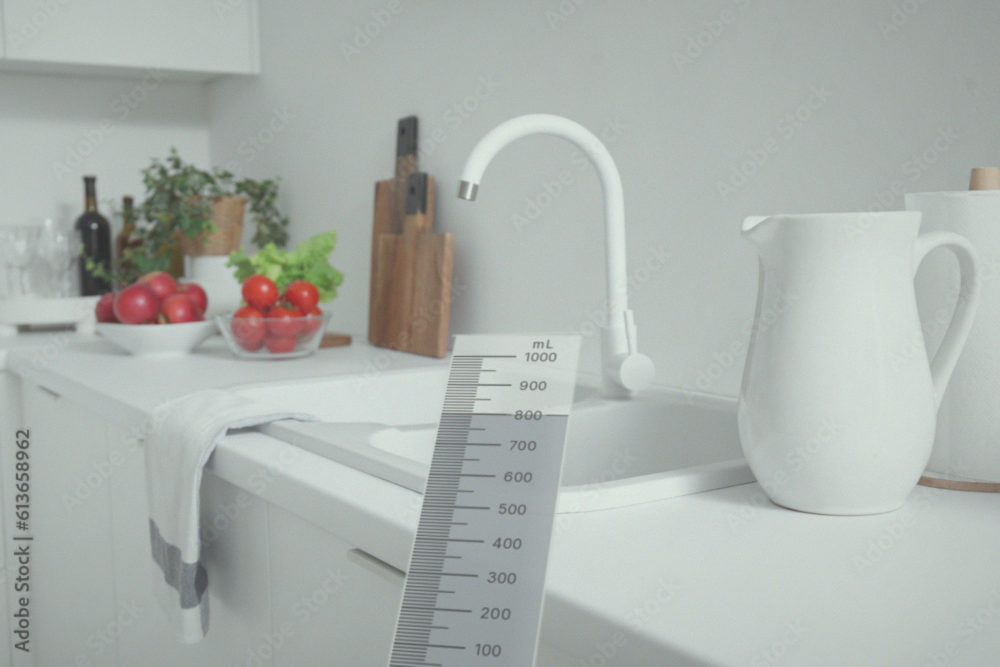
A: 800 mL
